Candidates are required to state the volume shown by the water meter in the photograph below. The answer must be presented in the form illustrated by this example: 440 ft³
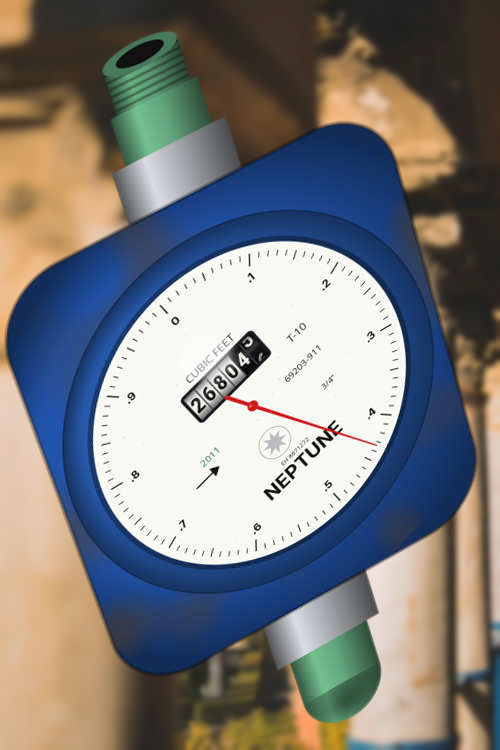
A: 268045.43 ft³
